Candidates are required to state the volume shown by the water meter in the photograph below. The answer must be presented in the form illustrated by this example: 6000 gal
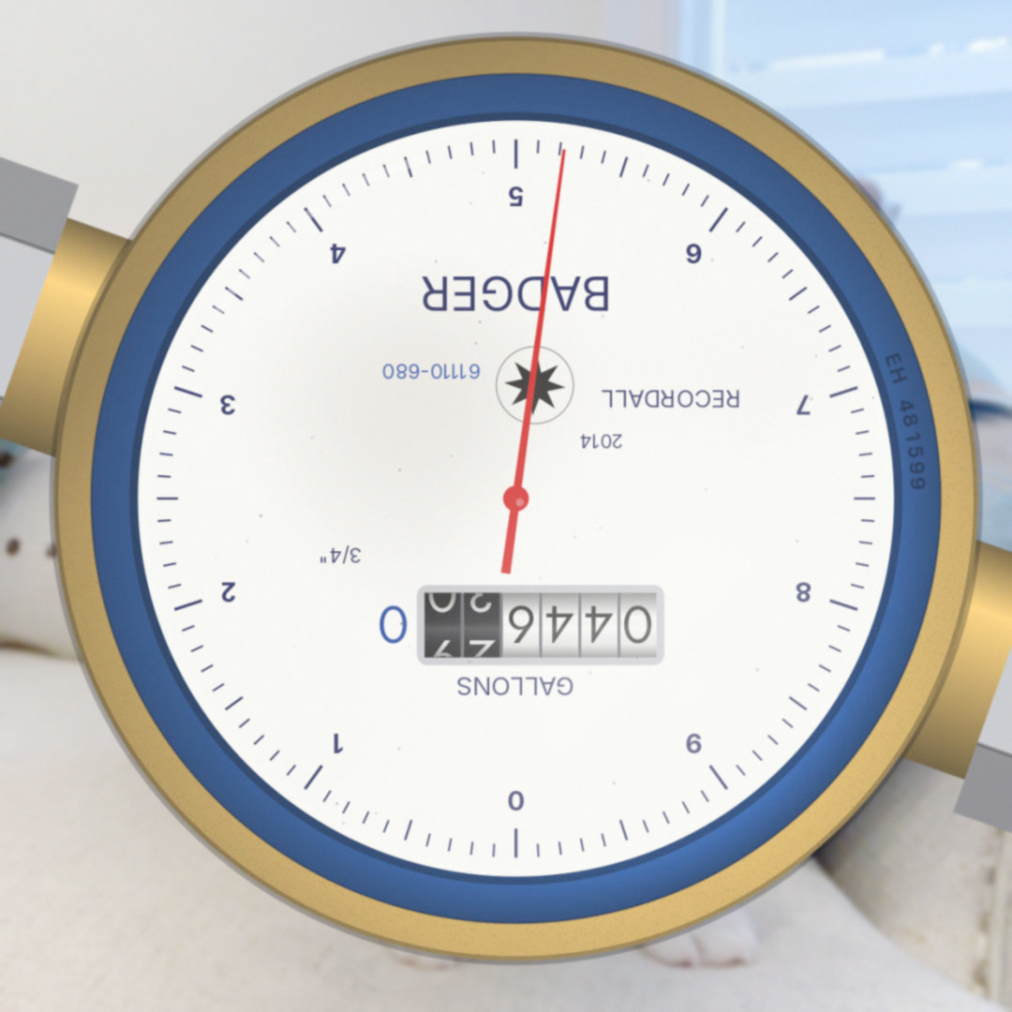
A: 446295.2 gal
